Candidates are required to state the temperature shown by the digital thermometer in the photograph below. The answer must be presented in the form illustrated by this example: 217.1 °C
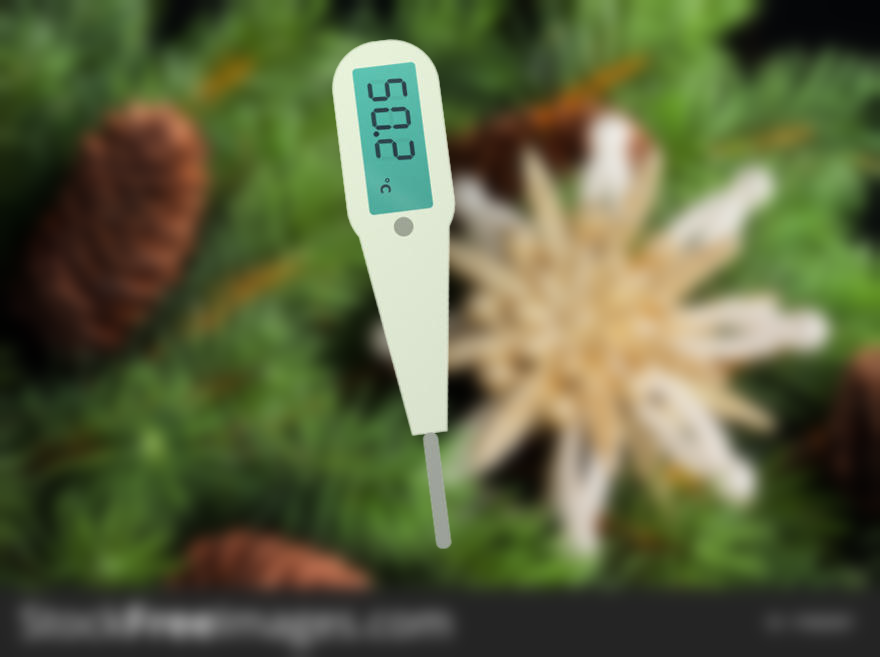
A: 50.2 °C
